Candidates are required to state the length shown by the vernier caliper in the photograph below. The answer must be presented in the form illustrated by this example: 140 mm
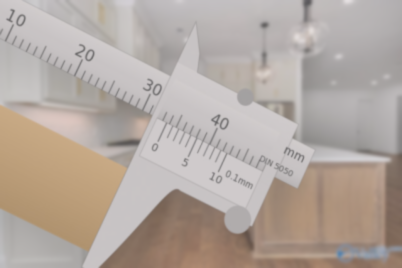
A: 33.6 mm
